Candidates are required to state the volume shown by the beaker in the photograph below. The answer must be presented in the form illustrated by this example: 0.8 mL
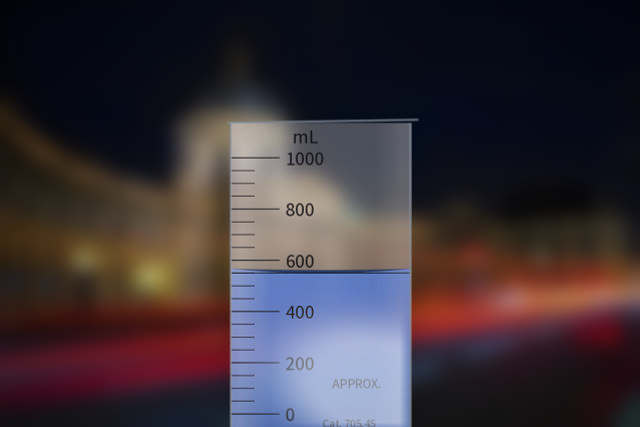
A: 550 mL
